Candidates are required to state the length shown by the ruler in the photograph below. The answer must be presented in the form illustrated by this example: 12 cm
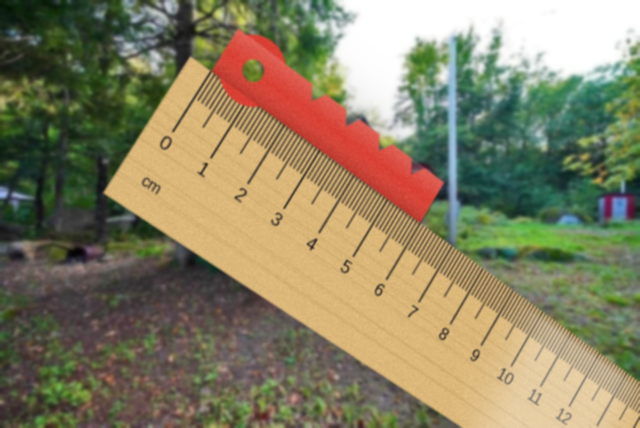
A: 6 cm
